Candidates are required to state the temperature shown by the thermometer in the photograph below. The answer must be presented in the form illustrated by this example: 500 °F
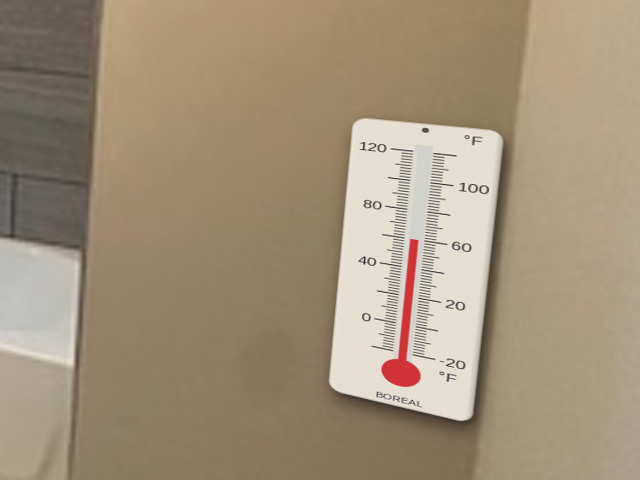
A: 60 °F
